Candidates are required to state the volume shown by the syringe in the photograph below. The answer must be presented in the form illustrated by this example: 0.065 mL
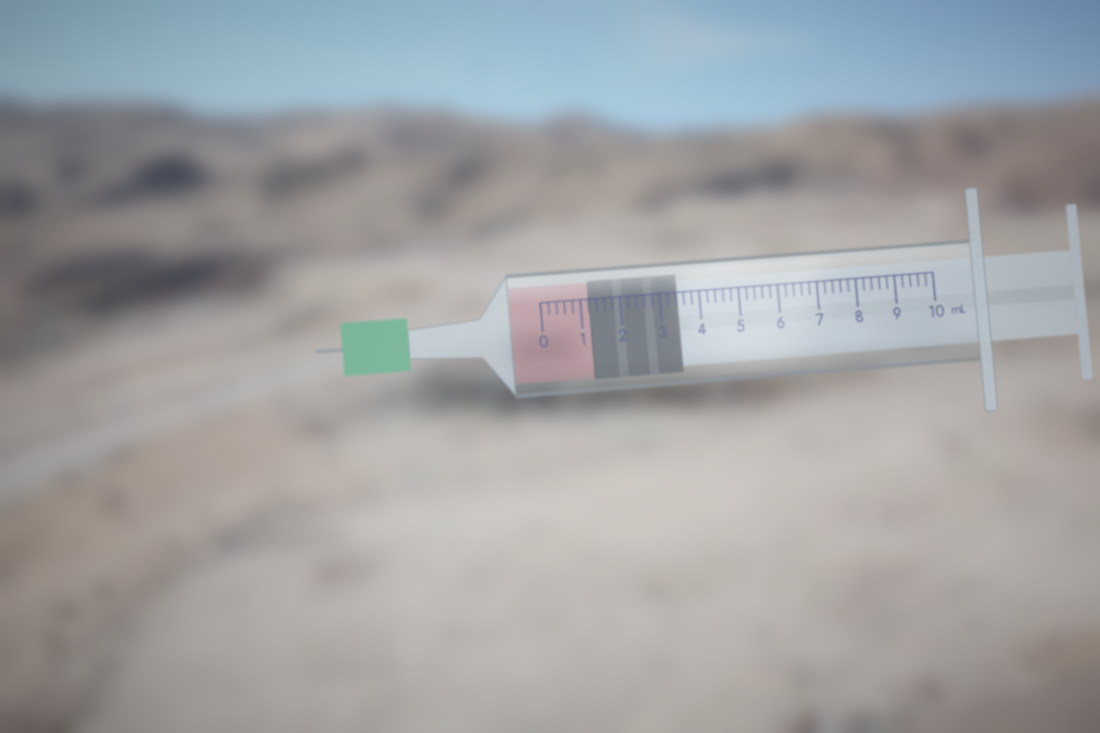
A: 1.2 mL
